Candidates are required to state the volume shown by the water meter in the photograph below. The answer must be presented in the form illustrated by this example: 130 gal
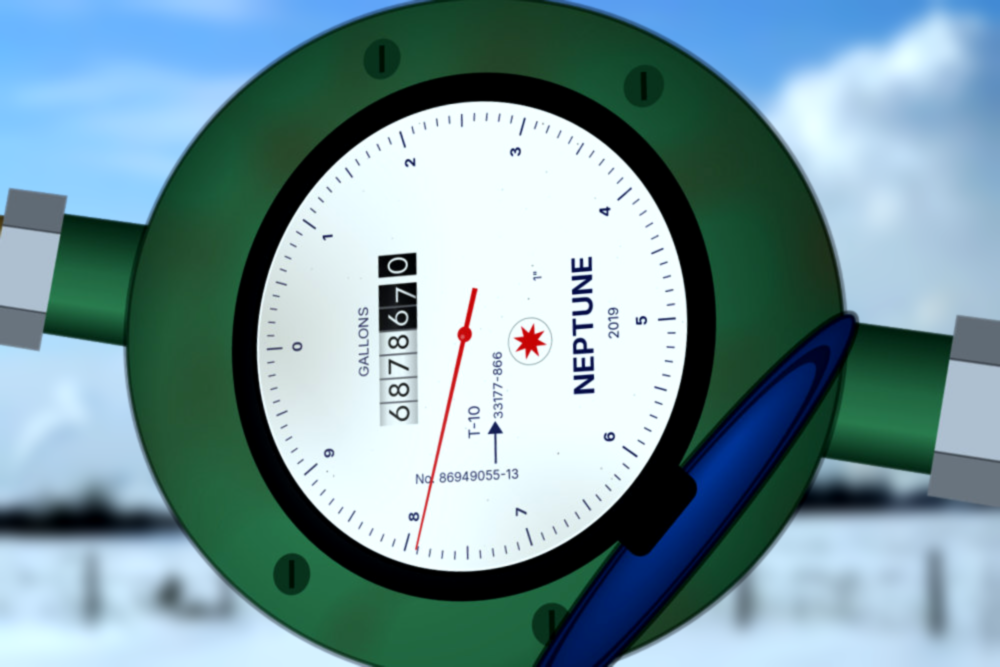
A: 6878667.9 gal
